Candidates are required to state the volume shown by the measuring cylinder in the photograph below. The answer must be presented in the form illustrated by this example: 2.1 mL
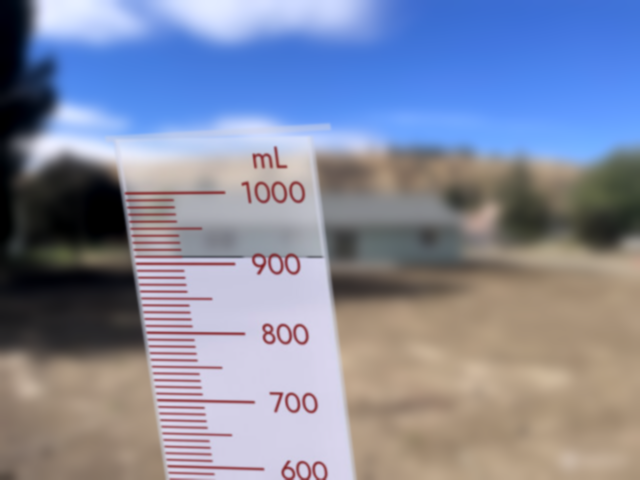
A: 910 mL
